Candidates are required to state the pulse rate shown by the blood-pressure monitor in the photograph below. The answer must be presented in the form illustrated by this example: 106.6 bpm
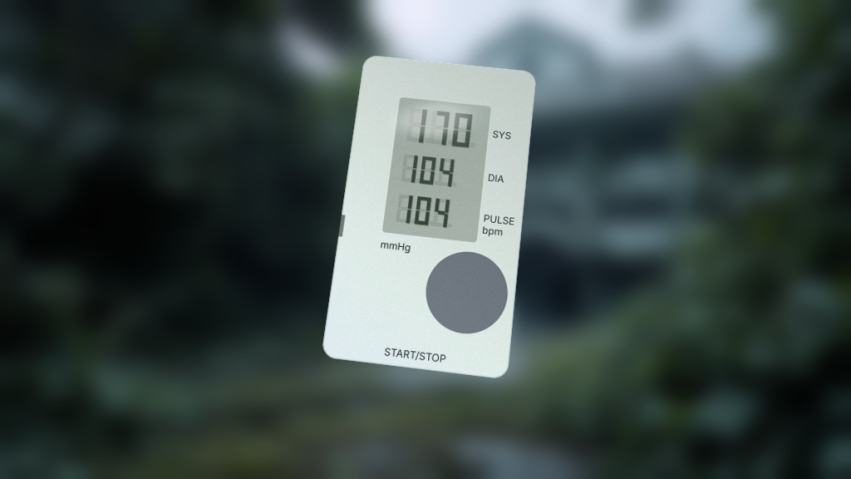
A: 104 bpm
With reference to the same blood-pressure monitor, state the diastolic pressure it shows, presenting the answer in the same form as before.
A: 104 mmHg
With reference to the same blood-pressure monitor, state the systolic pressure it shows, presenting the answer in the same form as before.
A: 170 mmHg
